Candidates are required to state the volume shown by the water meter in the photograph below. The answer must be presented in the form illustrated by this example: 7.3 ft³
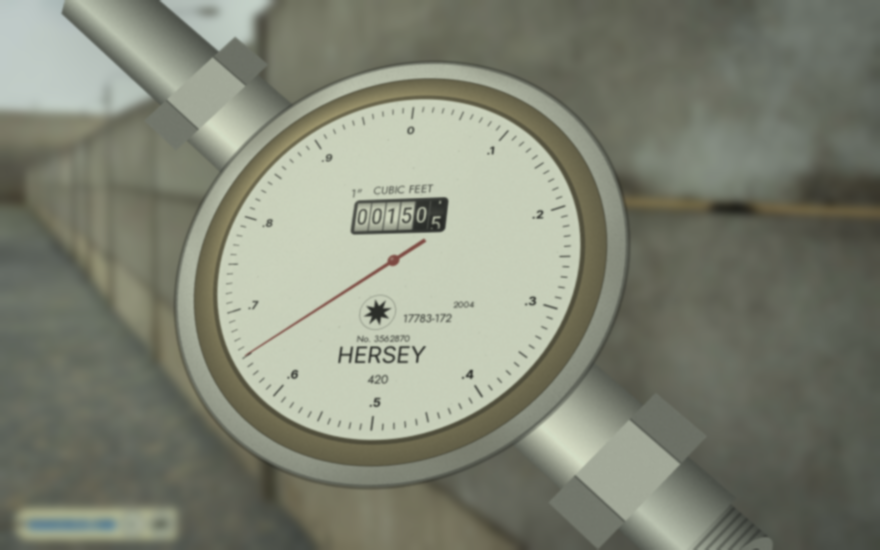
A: 1504.65 ft³
